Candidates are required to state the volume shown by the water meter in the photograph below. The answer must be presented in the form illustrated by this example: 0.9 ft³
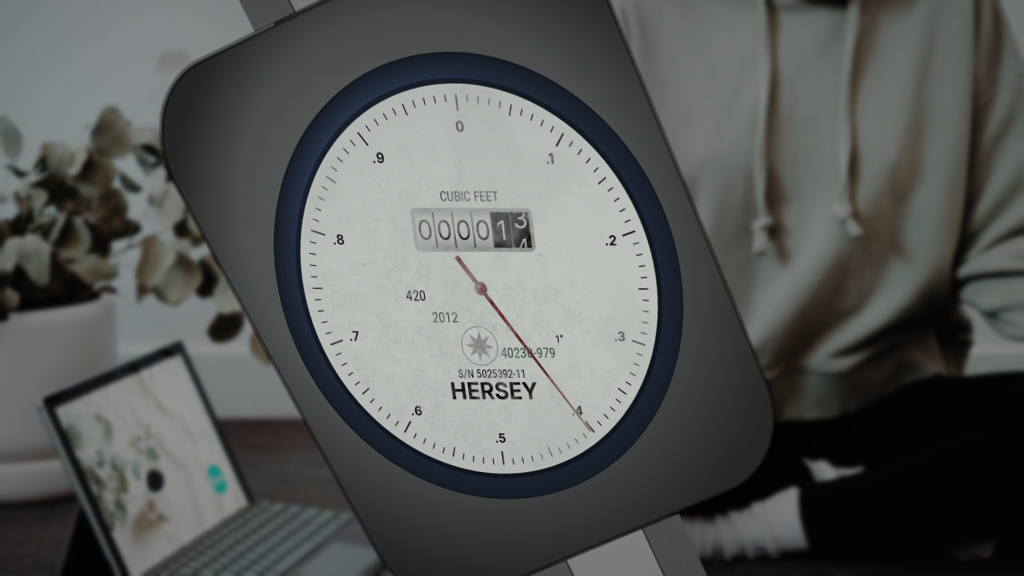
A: 13.40 ft³
